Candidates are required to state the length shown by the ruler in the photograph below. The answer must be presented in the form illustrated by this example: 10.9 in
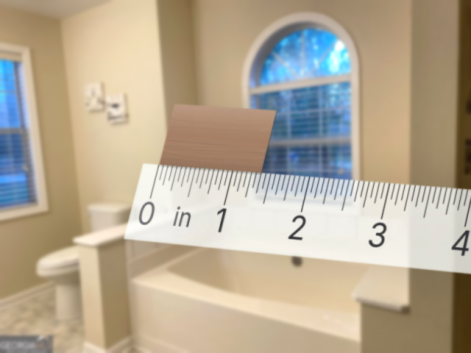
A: 1.375 in
